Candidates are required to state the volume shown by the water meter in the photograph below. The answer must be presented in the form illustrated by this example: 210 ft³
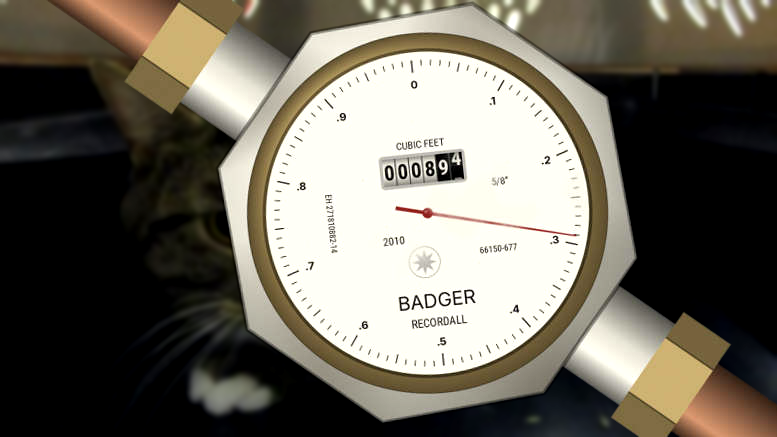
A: 894.29 ft³
